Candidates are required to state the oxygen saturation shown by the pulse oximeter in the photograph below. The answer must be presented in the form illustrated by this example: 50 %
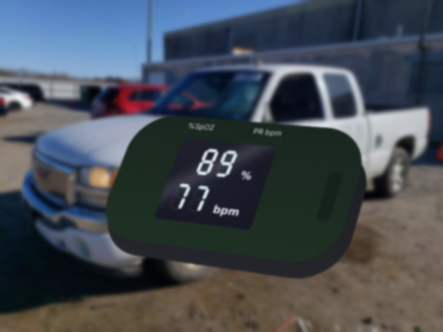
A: 89 %
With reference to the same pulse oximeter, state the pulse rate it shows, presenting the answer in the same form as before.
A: 77 bpm
